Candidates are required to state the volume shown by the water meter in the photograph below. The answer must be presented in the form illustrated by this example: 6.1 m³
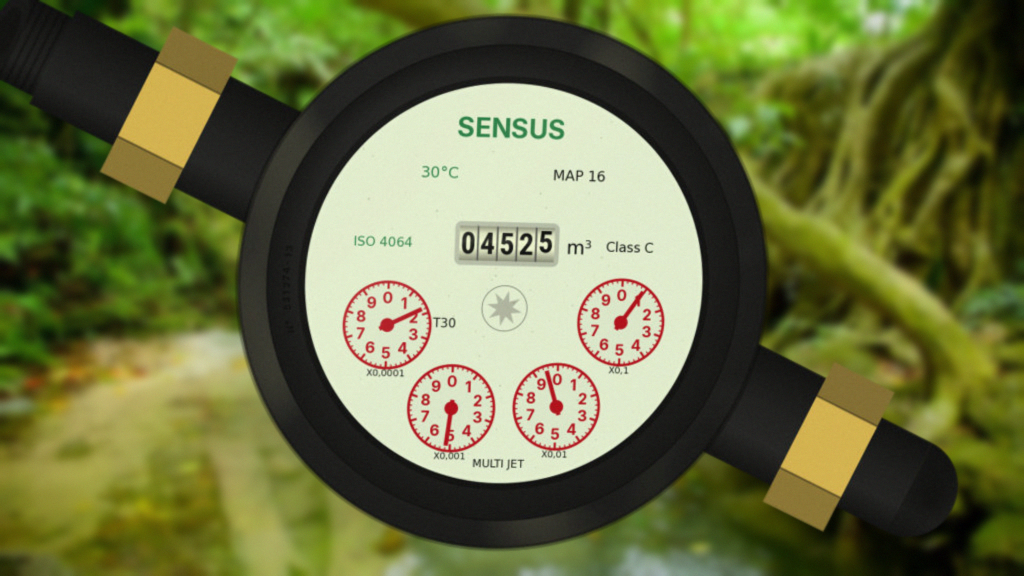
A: 4525.0951 m³
